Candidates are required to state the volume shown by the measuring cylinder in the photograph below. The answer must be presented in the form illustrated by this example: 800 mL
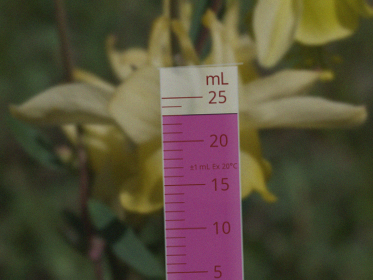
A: 23 mL
